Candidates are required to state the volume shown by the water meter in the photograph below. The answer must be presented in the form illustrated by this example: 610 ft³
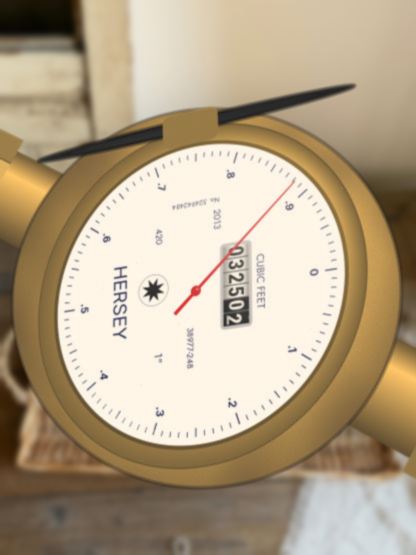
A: 32501.88 ft³
